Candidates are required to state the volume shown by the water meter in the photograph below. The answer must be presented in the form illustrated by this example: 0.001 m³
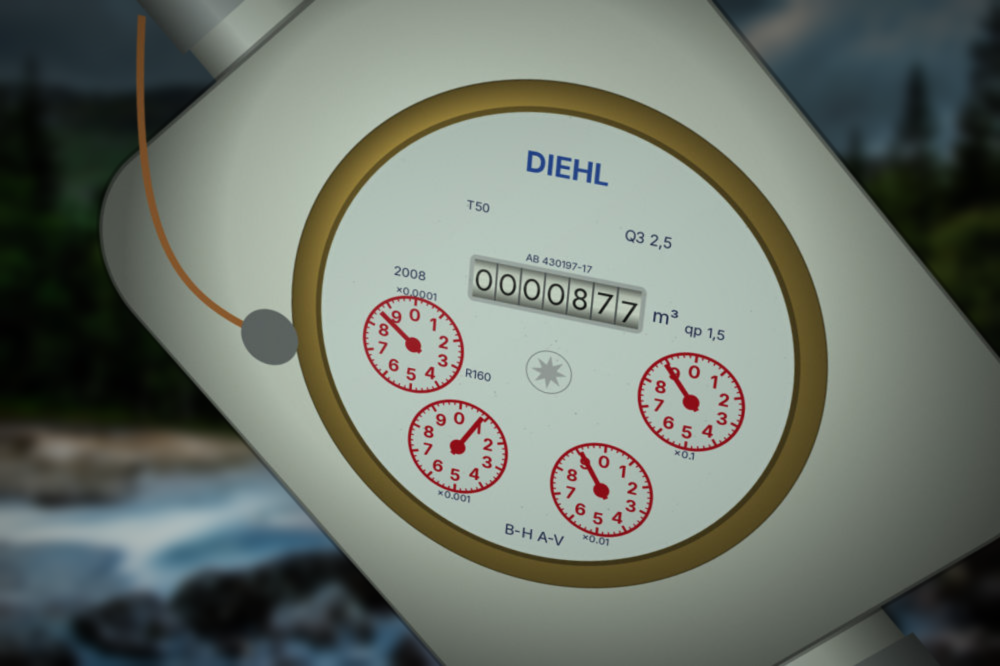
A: 876.8908 m³
